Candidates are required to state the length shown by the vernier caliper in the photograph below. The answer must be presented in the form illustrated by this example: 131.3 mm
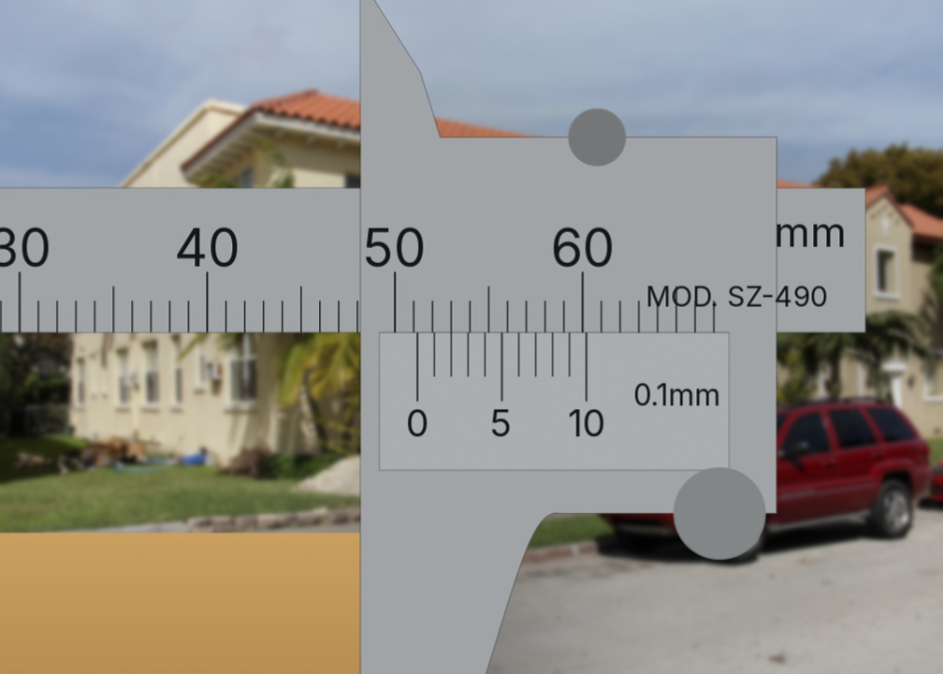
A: 51.2 mm
